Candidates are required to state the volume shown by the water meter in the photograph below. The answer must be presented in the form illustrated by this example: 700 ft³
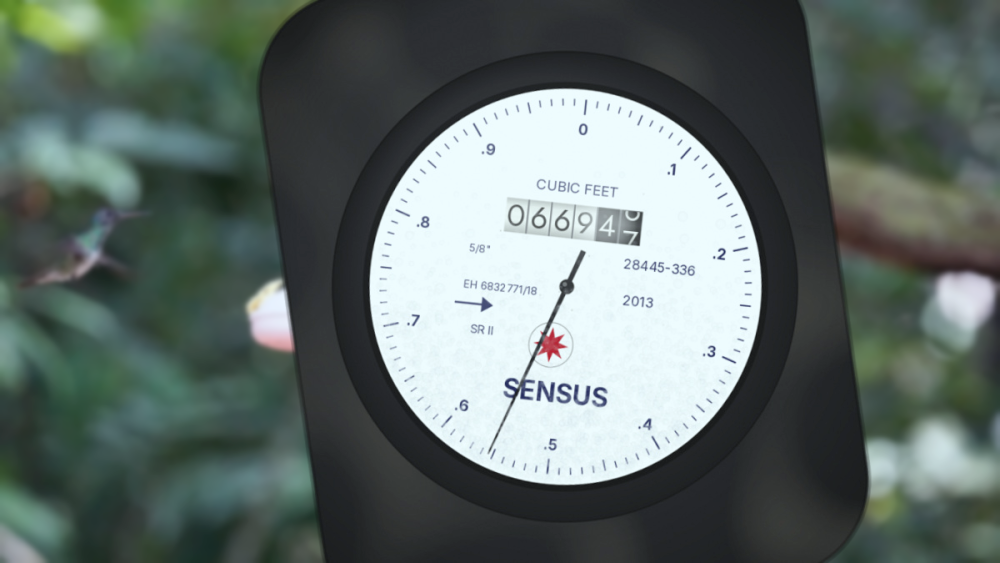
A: 66946.55 ft³
